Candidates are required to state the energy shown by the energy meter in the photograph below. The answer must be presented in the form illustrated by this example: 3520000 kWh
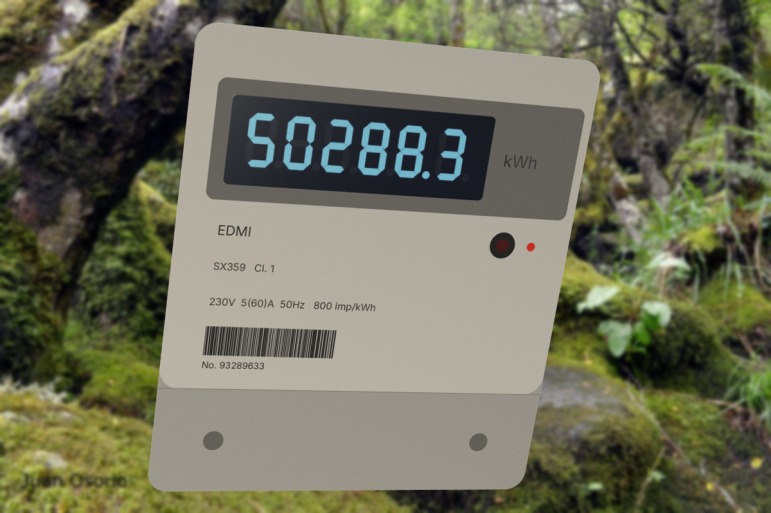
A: 50288.3 kWh
